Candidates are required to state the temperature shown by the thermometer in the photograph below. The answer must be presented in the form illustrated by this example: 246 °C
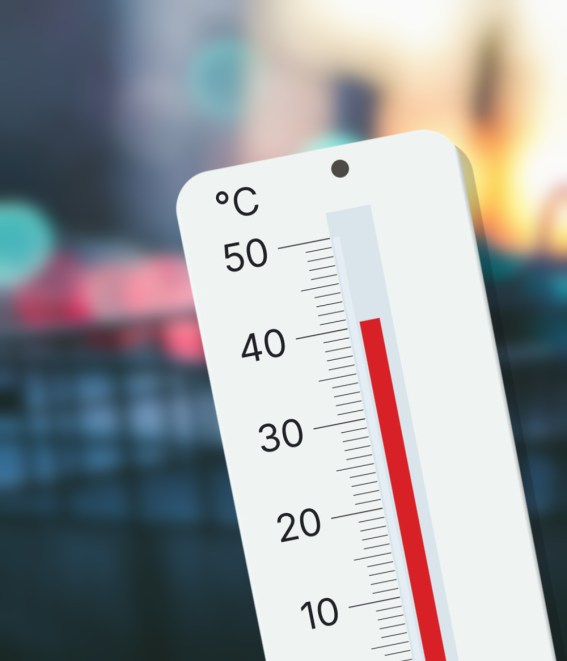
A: 40.5 °C
